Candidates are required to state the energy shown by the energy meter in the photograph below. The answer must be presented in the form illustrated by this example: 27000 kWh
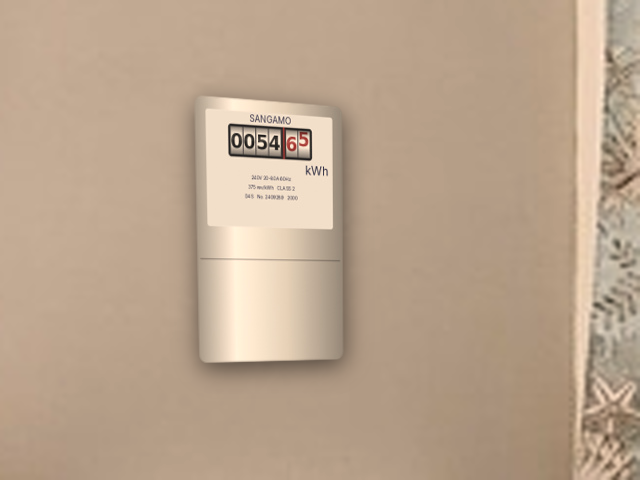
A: 54.65 kWh
